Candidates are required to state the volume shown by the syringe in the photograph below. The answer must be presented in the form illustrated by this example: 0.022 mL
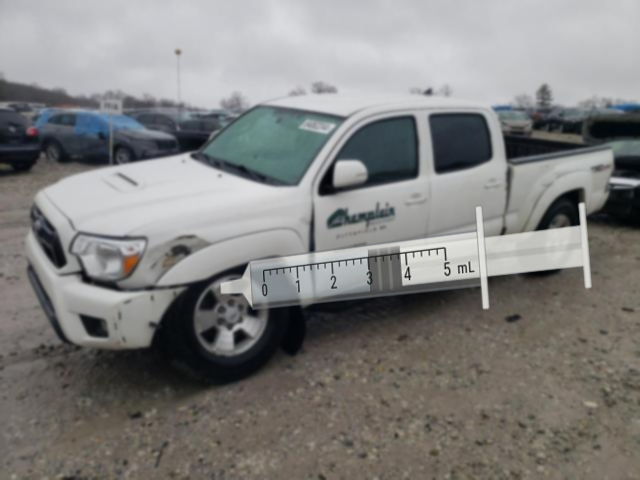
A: 3 mL
